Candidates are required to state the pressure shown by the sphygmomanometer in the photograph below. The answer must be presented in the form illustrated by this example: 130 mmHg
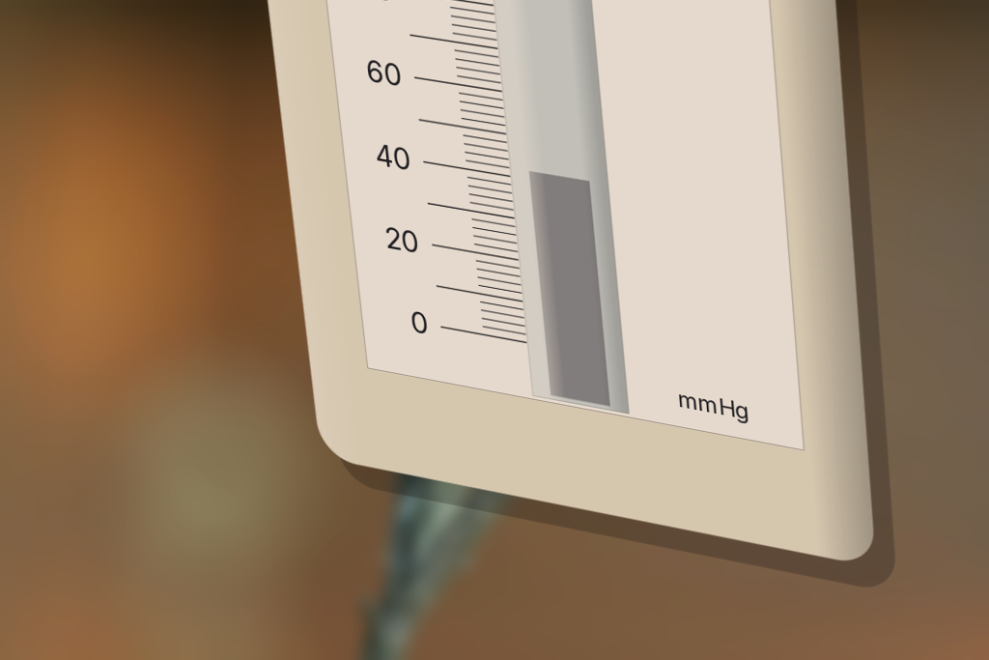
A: 42 mmHg
